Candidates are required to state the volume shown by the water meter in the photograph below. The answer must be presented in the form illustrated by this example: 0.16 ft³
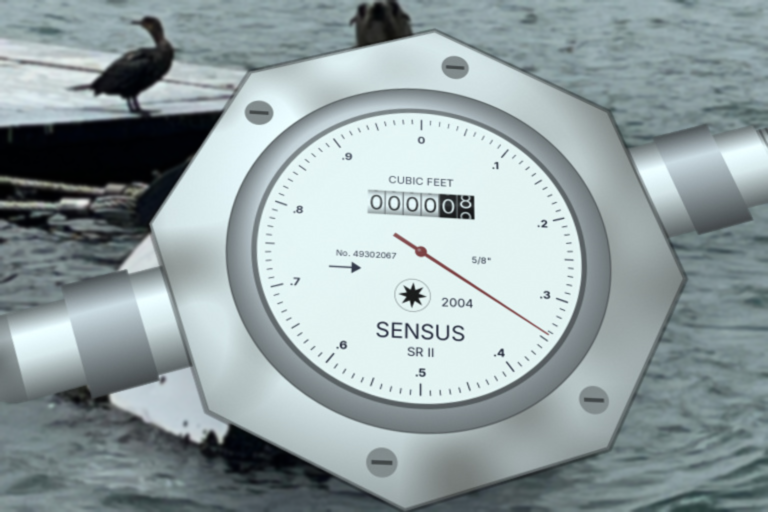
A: 8.34 ft³
